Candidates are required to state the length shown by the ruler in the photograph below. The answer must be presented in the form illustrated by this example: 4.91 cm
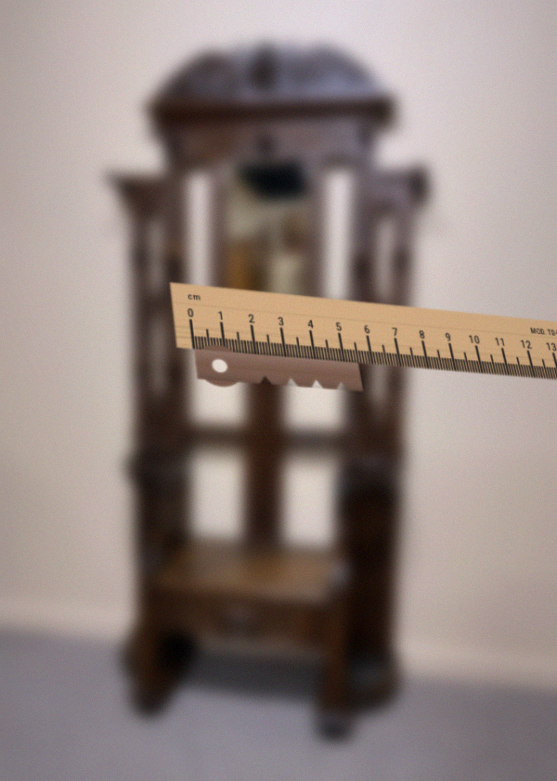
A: 5.5 cm
